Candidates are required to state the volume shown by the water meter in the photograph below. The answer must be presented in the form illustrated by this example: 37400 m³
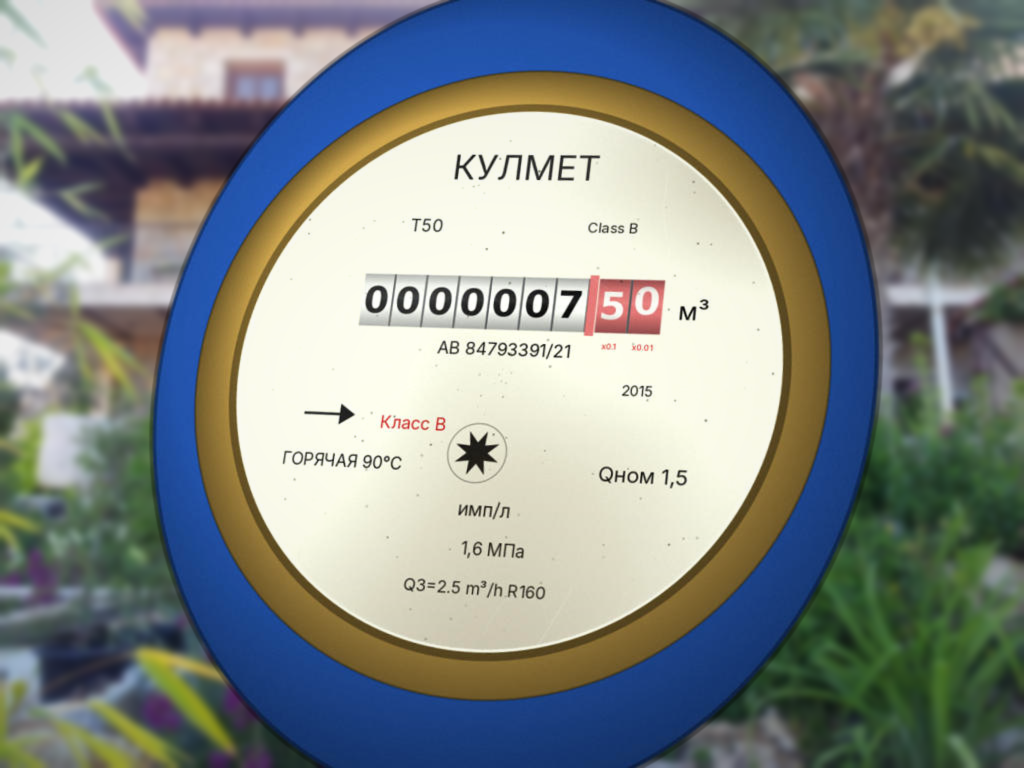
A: 7.50 m³
